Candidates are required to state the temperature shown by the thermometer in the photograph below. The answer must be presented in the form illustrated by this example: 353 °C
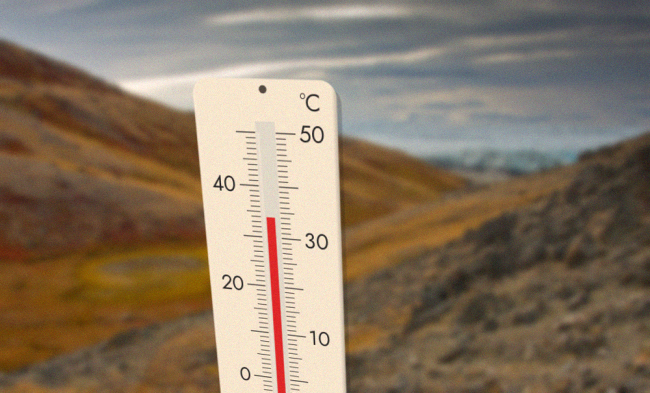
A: 34 °C
